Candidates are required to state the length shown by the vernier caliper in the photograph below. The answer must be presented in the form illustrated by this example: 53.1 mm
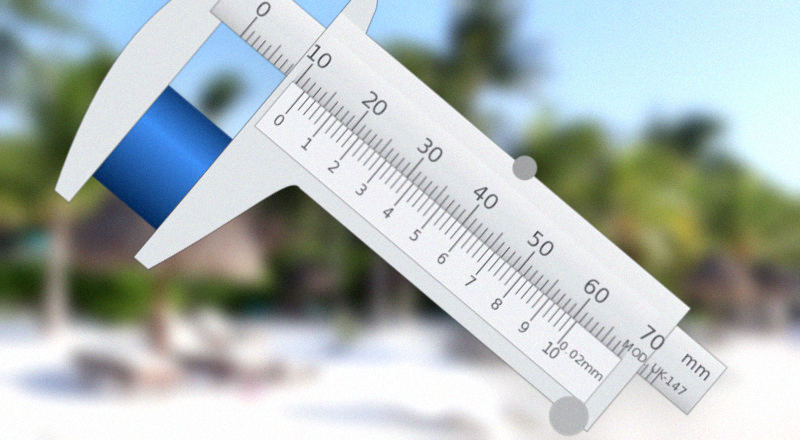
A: 11.6 mm
